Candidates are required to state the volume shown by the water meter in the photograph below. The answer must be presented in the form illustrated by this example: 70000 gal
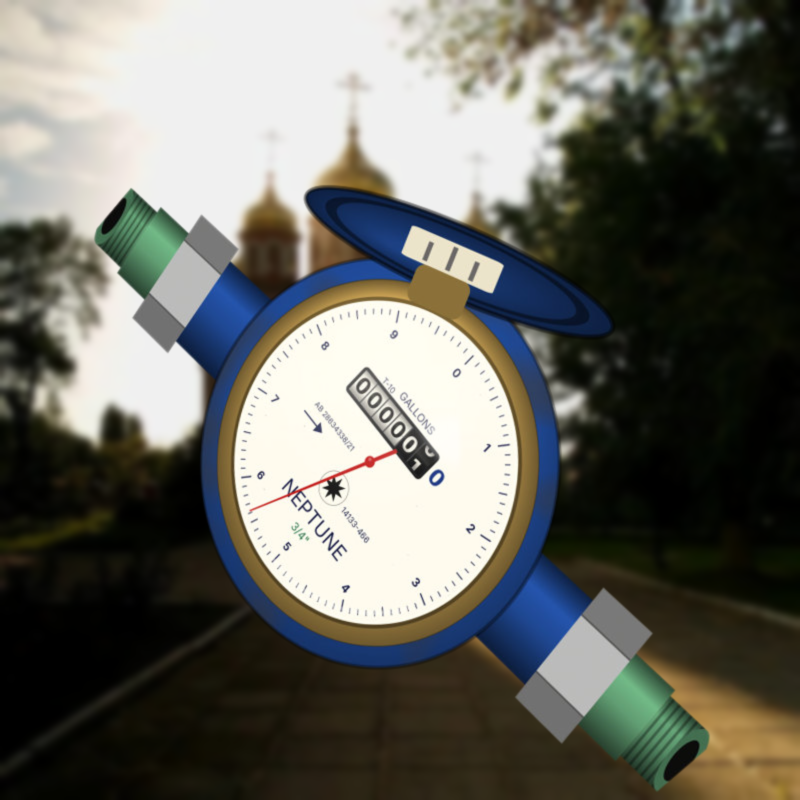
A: 5.6 gal
